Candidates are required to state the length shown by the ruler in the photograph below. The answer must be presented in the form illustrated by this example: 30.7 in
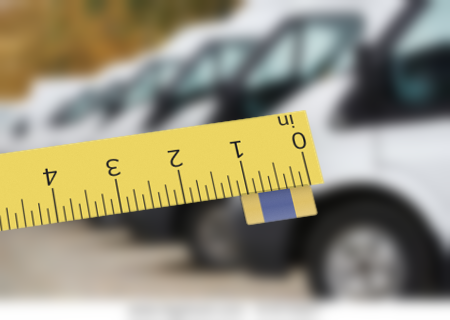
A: 1.125 in
